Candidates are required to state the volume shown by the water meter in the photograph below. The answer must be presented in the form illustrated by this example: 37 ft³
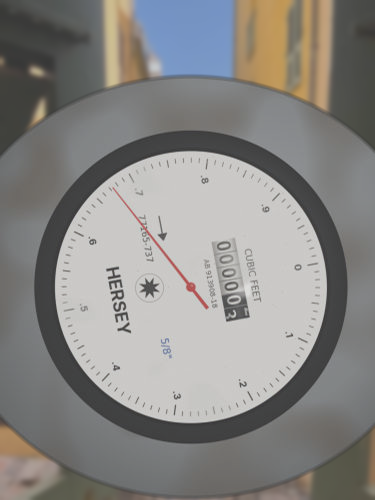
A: 2.67 ft³
